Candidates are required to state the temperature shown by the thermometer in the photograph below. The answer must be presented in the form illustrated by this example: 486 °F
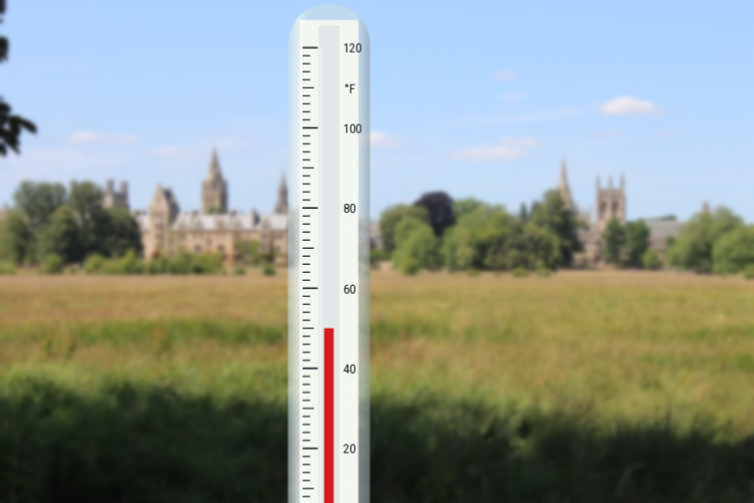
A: 50 °F
